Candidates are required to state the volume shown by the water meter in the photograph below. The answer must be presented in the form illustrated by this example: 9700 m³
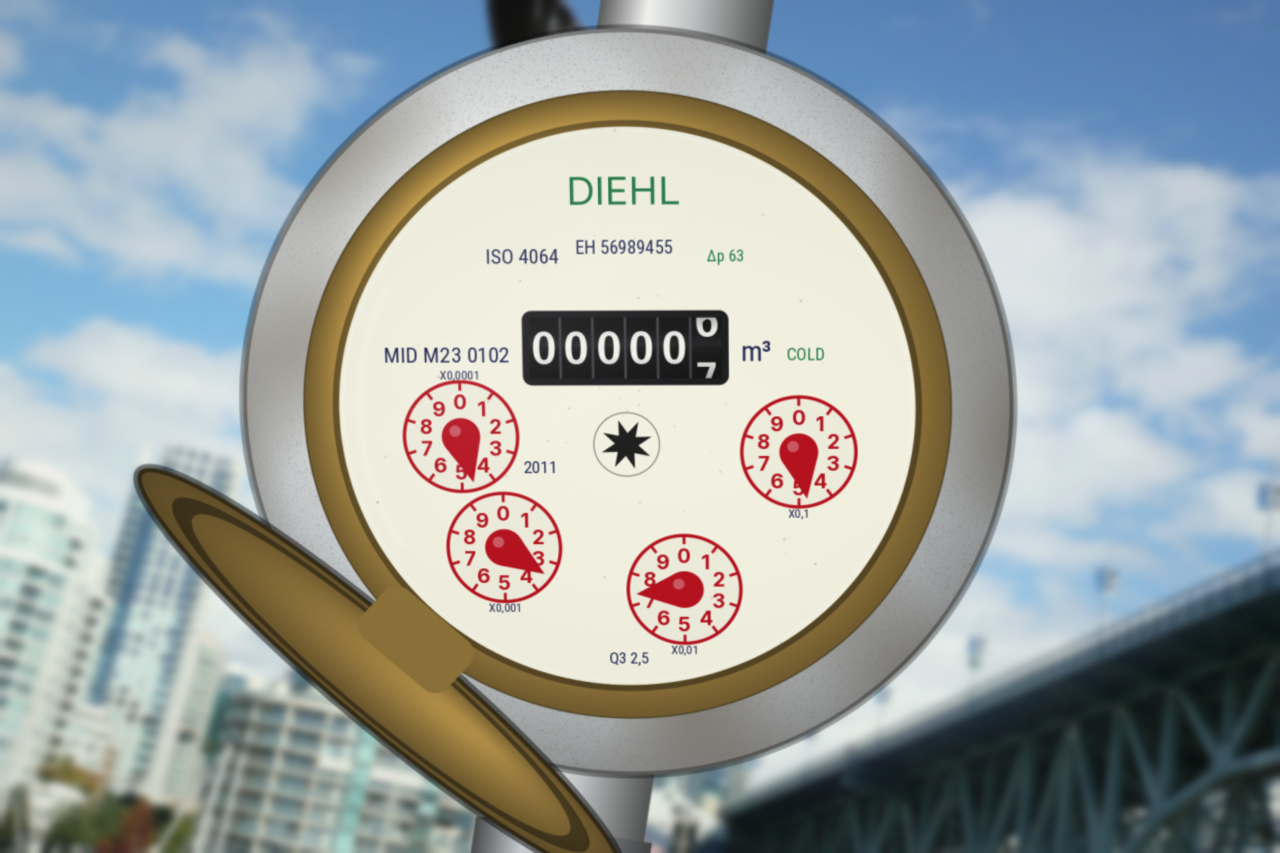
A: 6.4734 m³
